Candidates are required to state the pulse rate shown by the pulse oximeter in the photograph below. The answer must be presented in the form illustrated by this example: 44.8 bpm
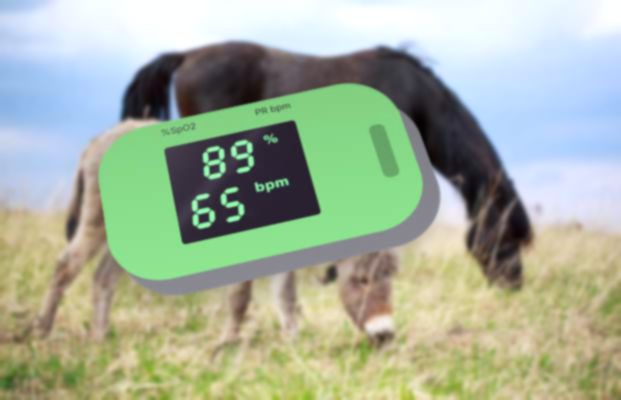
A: 65 bpm
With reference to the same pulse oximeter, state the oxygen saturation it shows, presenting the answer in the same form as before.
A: 89 %
